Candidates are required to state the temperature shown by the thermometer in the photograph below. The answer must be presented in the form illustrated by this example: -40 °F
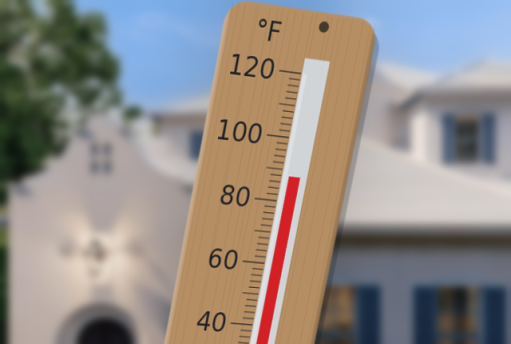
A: 88 °F
